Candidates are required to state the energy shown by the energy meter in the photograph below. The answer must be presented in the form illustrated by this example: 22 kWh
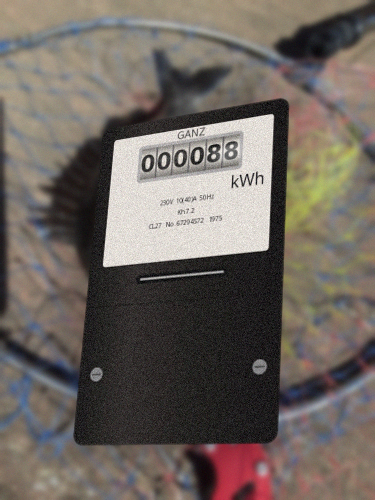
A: 88 kWh
